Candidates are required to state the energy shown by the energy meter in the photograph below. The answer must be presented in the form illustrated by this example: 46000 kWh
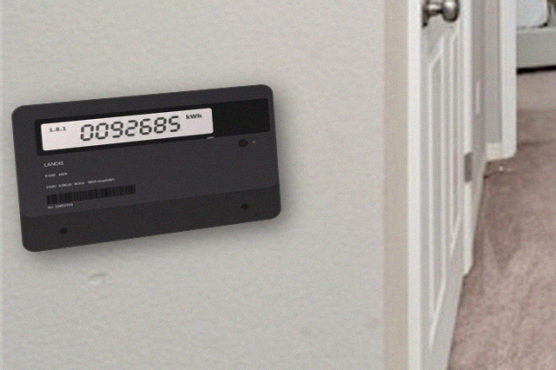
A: 92685 kWh
